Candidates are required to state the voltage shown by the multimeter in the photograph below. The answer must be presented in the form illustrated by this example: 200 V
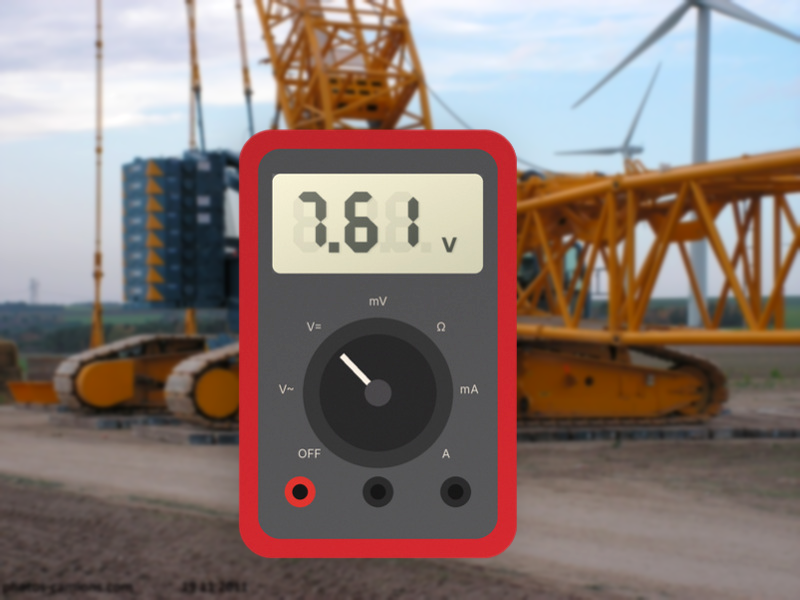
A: 7.61 V
